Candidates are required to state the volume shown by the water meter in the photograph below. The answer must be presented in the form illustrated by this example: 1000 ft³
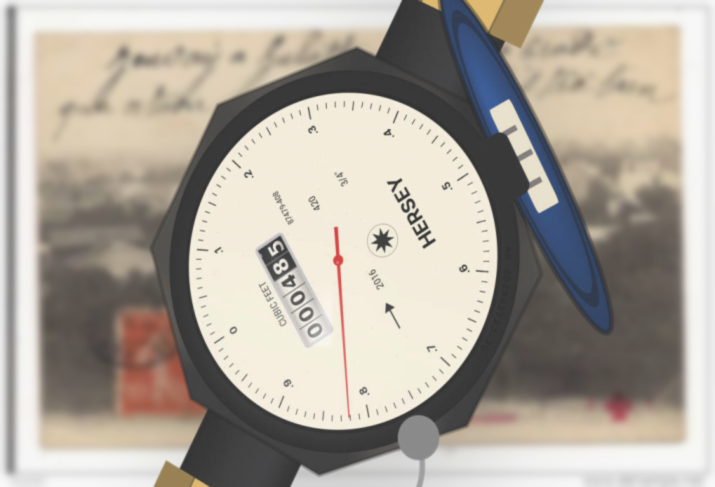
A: 484.82 ft³
